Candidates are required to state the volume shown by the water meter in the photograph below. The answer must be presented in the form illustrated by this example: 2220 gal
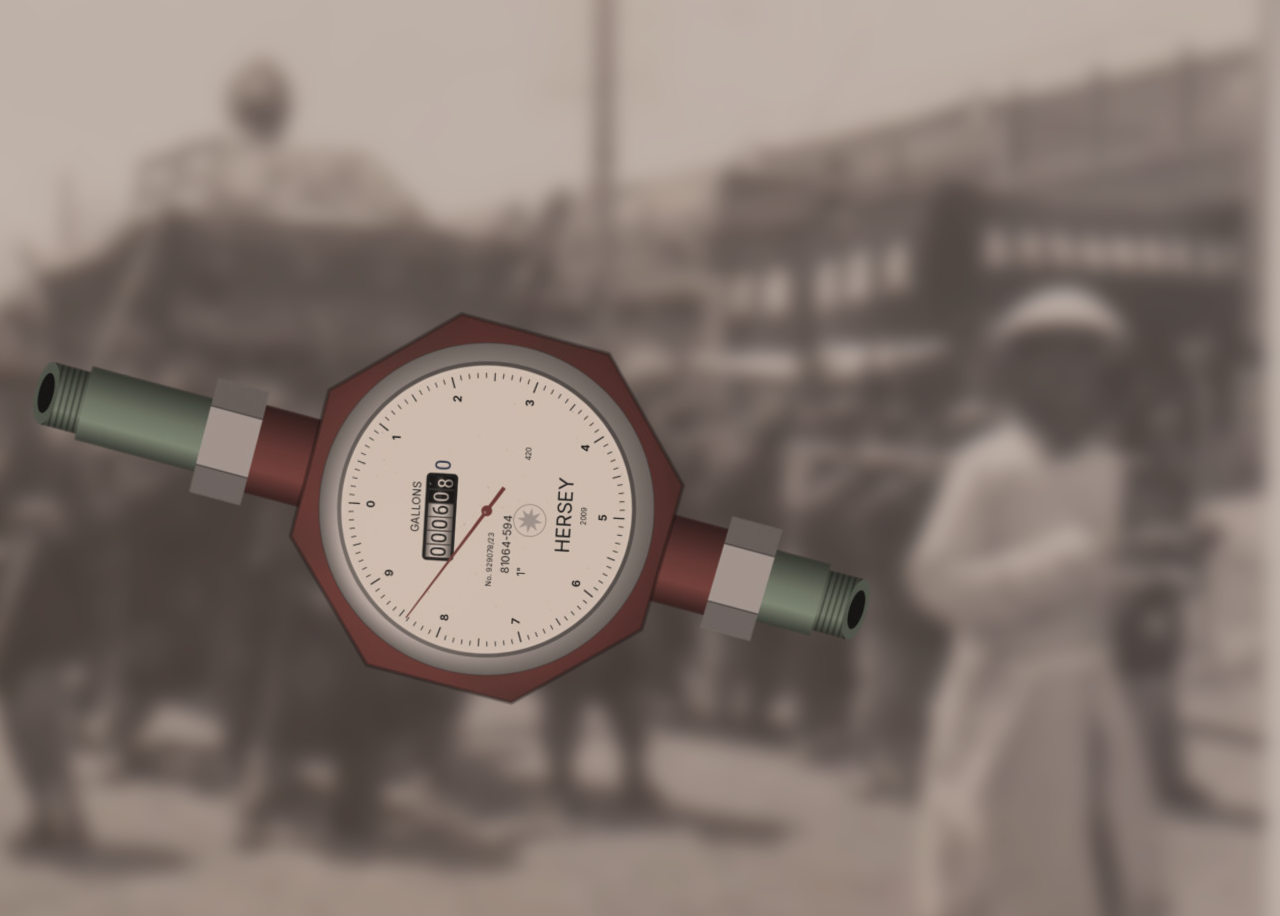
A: 6078.4 gal
